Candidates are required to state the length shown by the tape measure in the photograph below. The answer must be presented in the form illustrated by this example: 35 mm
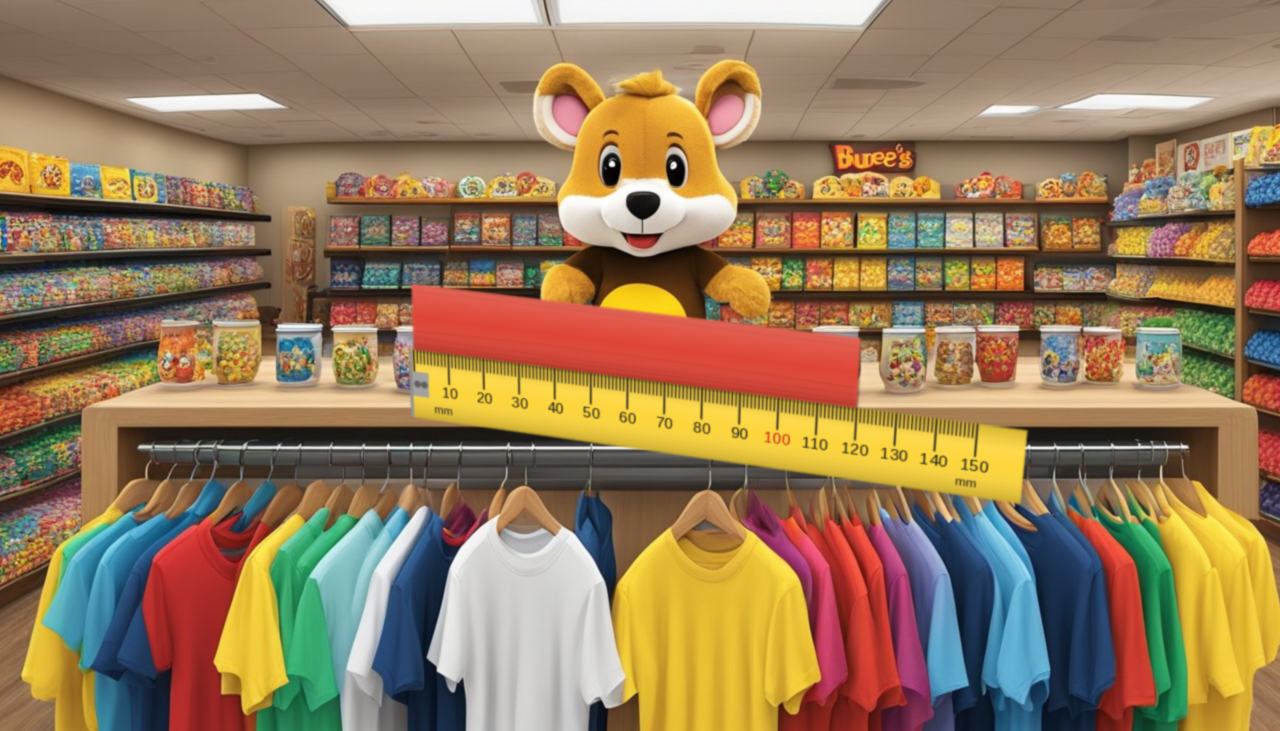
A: 120 mm
